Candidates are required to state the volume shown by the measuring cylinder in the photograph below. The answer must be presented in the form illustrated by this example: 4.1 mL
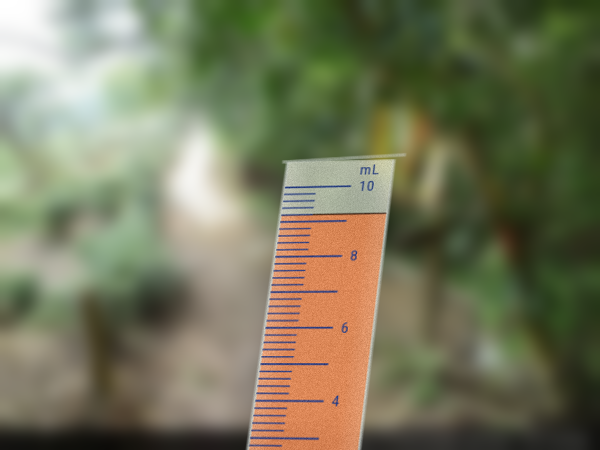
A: 9.2 mL
